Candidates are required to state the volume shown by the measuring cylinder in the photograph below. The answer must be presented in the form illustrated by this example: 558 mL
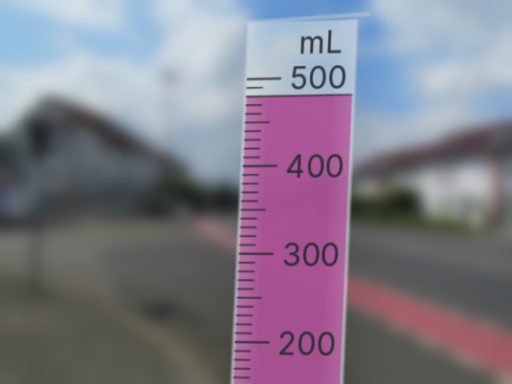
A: 480 mL
